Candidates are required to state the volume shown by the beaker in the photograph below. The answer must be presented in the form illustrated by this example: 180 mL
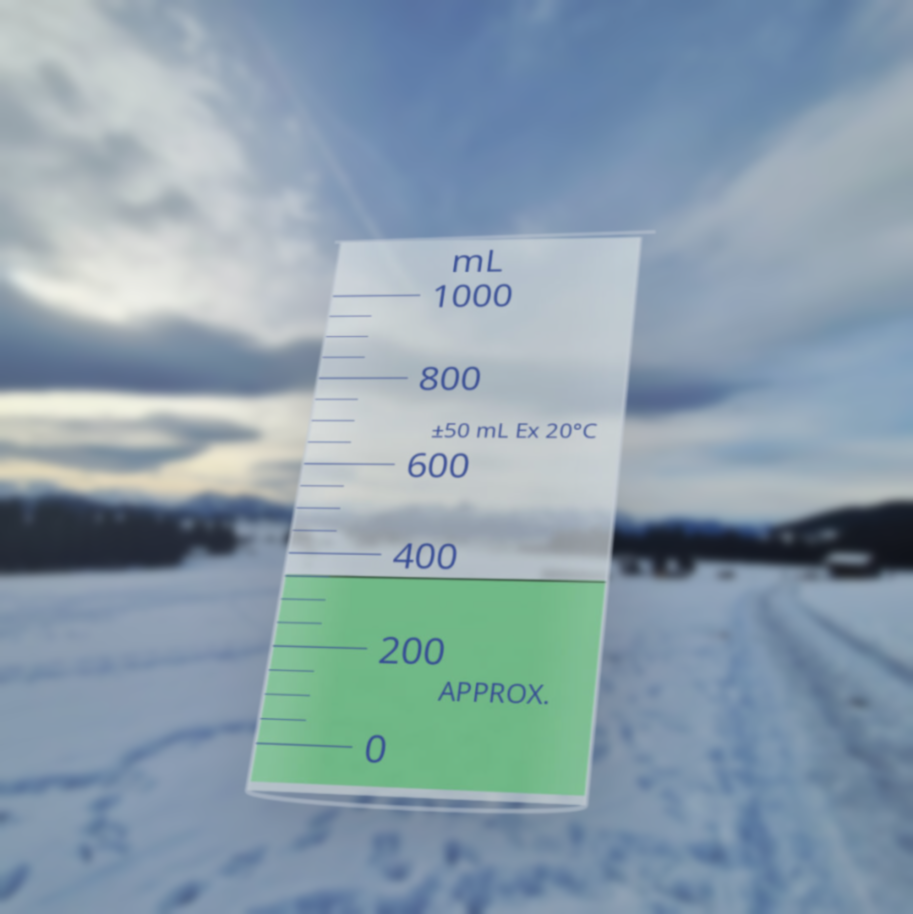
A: 350 mL
